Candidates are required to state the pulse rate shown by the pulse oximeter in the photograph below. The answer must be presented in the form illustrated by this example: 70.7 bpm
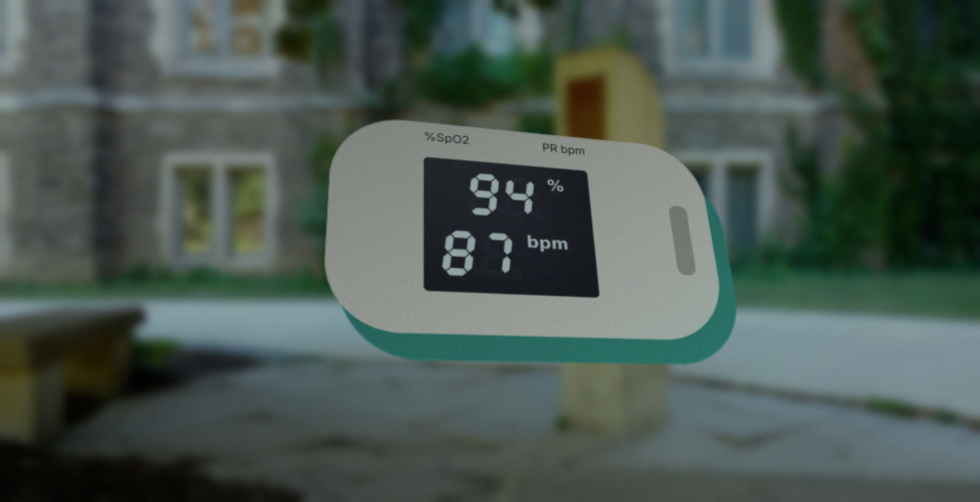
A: 87 bpm
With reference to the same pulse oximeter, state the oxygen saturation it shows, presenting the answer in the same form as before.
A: 94 %
